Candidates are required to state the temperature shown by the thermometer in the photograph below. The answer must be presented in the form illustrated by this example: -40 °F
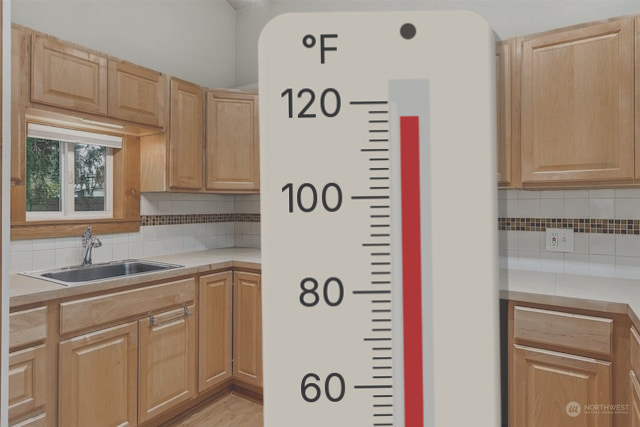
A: 117 °F
